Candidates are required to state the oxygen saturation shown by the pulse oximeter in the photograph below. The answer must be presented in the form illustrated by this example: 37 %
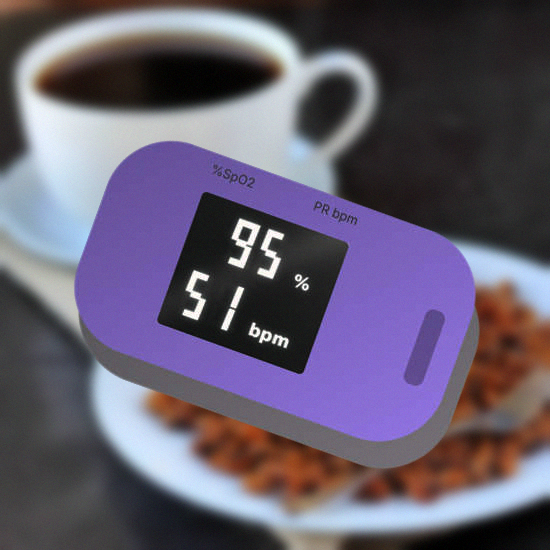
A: 95 %
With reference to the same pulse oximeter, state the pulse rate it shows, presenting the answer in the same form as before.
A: 51 bpm
